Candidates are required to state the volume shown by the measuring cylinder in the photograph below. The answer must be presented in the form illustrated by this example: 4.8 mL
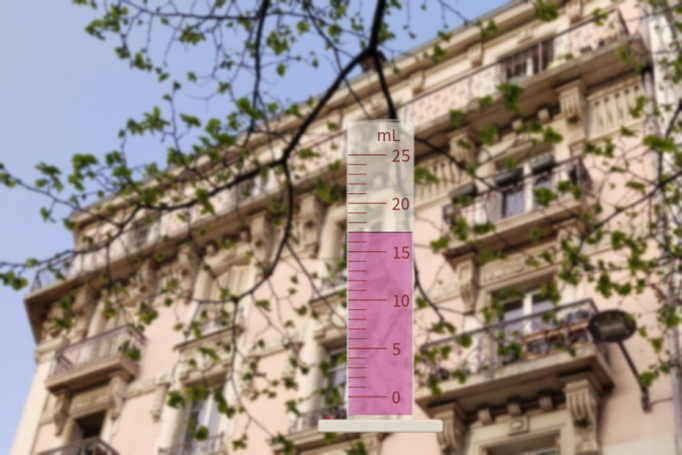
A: 17 mL
